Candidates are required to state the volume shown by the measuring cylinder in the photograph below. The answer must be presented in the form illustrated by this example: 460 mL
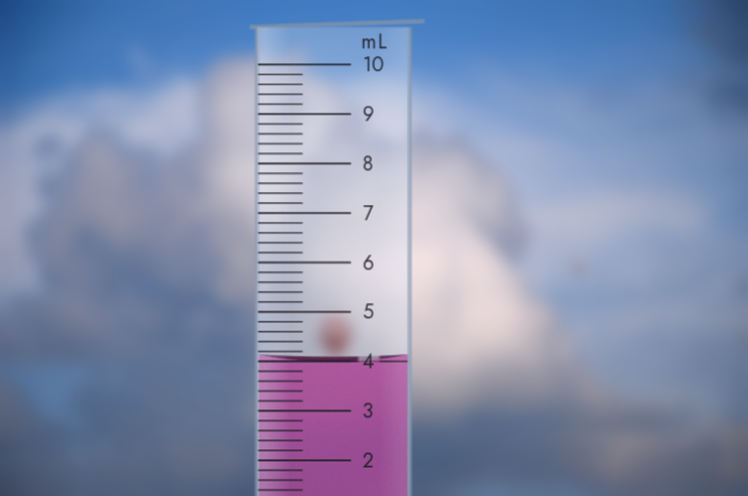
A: 4 mL
